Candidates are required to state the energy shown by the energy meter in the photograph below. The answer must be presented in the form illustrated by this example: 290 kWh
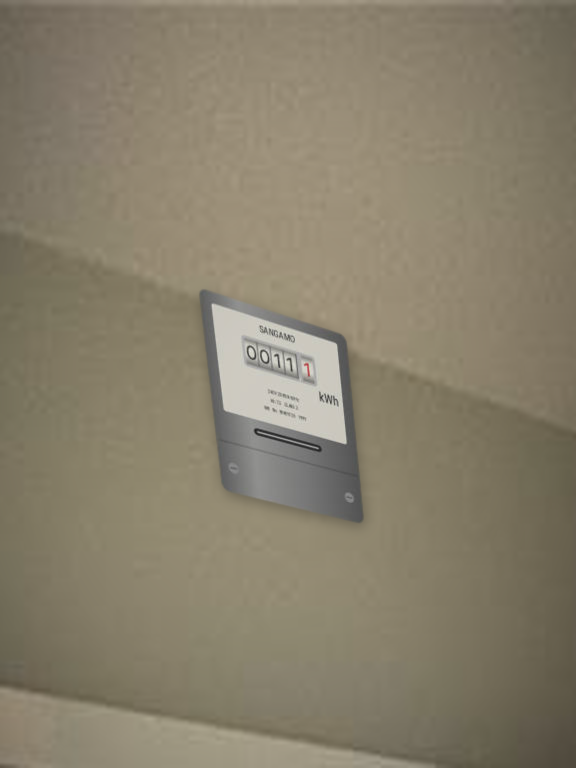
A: 11.1 kWh
